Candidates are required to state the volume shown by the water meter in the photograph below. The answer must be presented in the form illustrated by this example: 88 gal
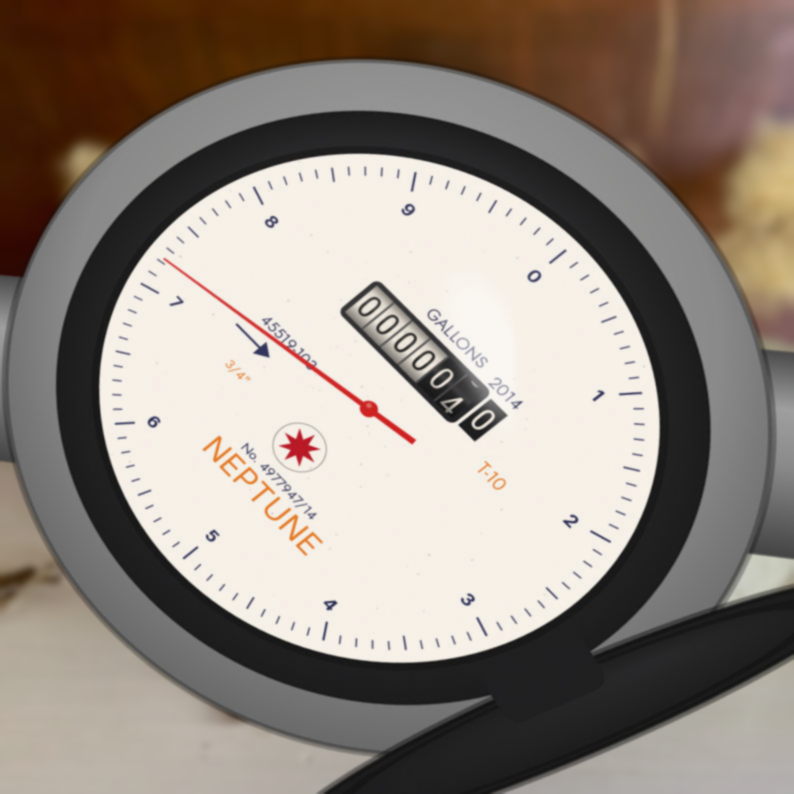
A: 37.2 gal
